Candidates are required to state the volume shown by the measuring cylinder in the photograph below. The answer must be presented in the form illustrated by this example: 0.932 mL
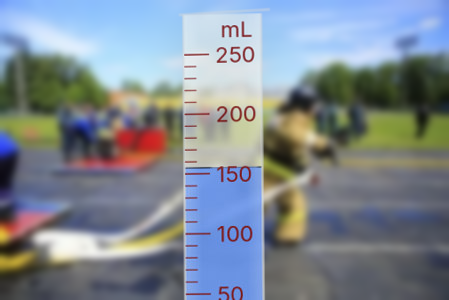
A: 155 mL
